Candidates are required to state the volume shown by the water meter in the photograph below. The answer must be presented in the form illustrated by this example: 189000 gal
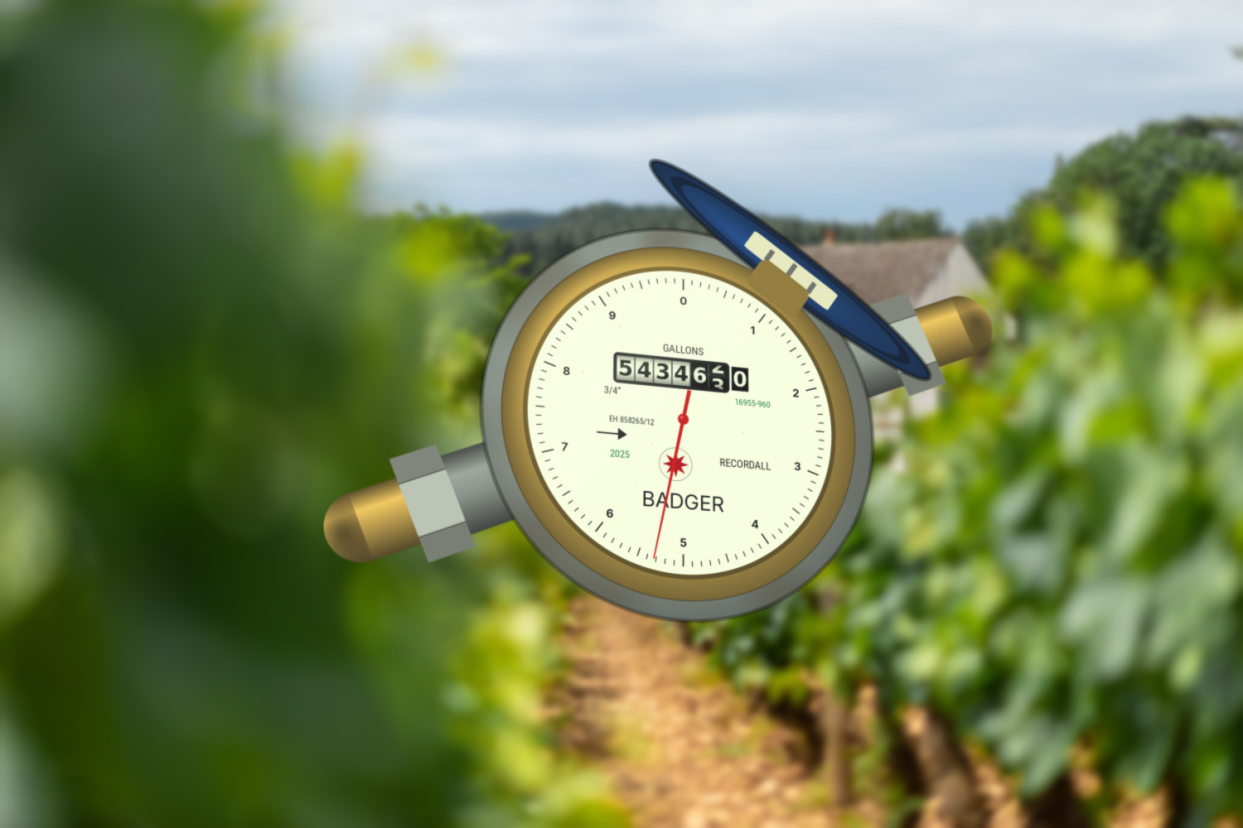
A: 5434625.3 gal
